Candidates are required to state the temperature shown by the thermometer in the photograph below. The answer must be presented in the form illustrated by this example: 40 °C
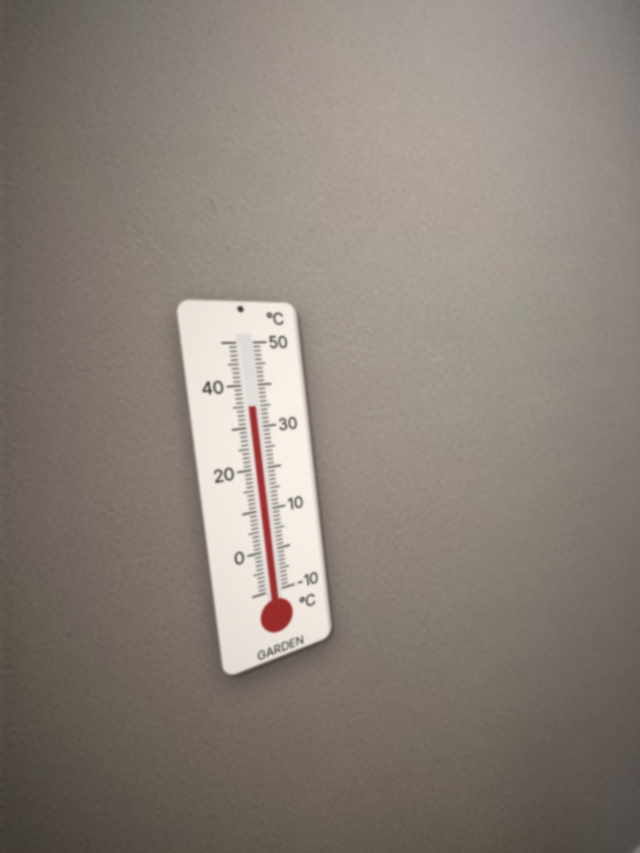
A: 35 °C
